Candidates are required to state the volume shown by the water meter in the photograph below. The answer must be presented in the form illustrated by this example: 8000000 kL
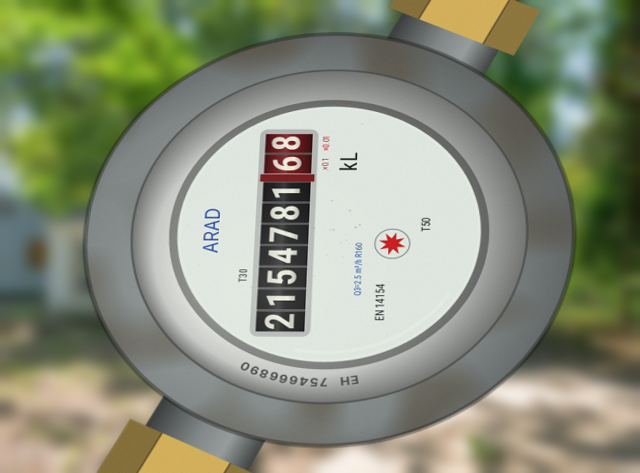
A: 2154781.68 kL
